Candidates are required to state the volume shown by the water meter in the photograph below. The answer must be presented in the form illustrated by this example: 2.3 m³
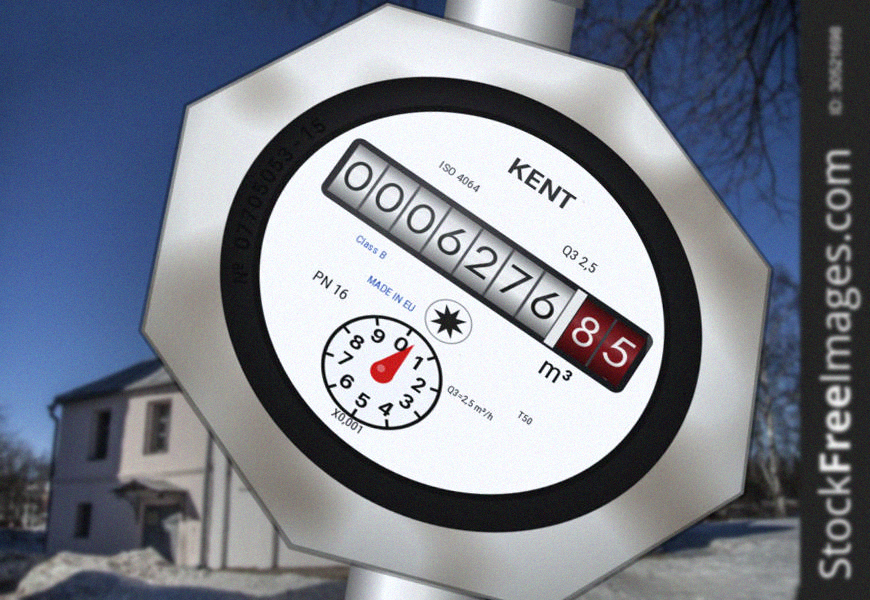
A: 6276.850 m³
